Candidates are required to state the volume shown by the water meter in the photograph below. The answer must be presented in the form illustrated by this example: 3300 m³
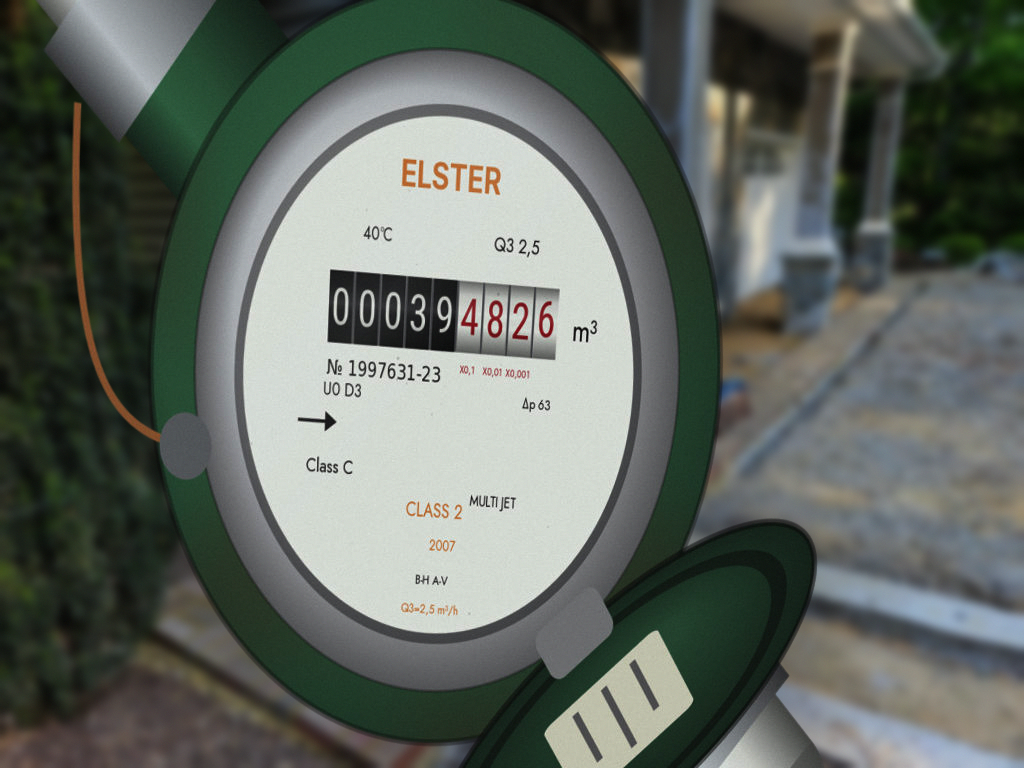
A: 39.4826 m³
